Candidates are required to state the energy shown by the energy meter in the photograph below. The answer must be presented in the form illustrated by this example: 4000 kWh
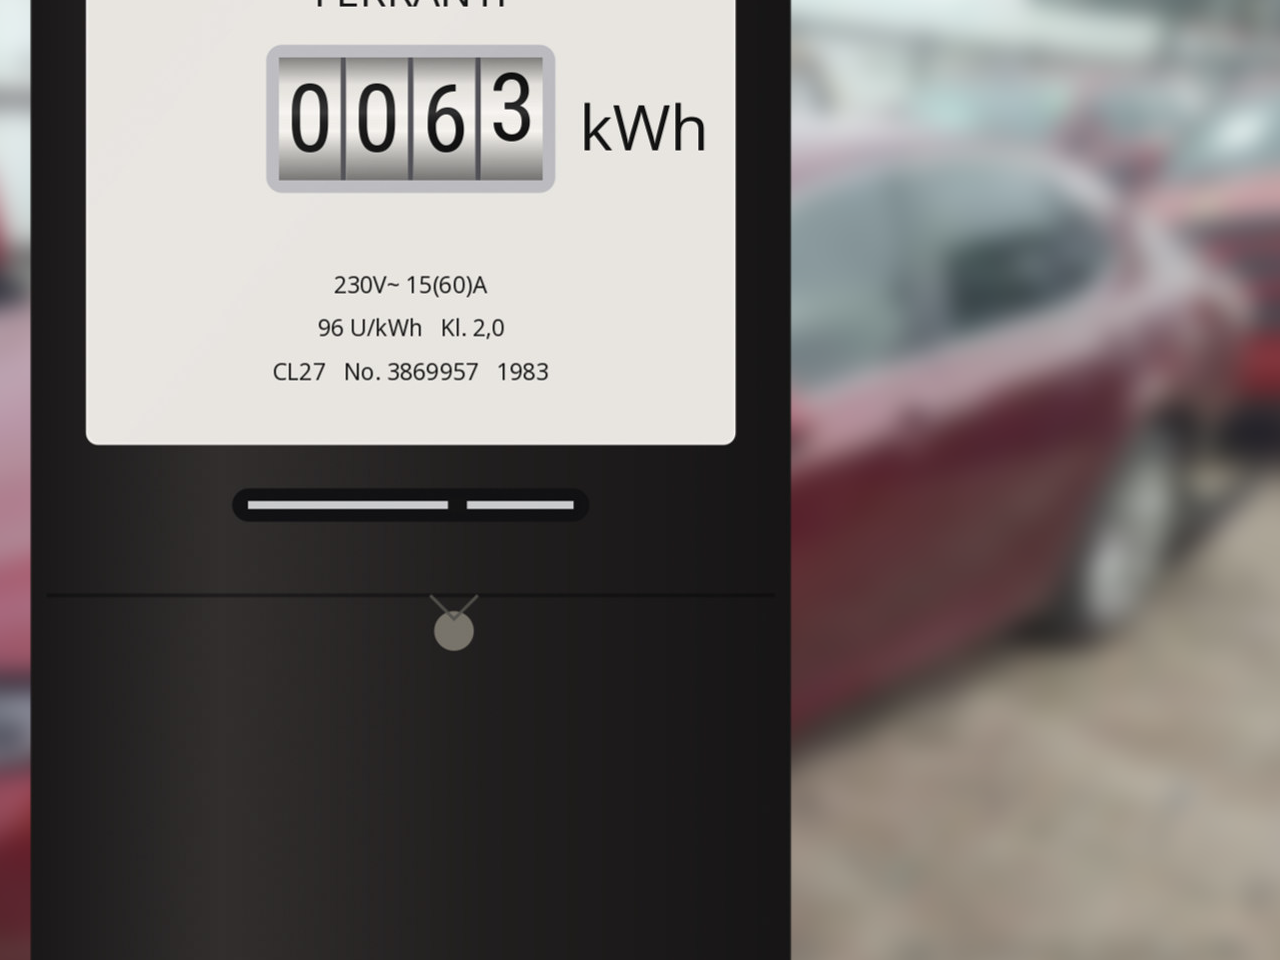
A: 63 kWh
